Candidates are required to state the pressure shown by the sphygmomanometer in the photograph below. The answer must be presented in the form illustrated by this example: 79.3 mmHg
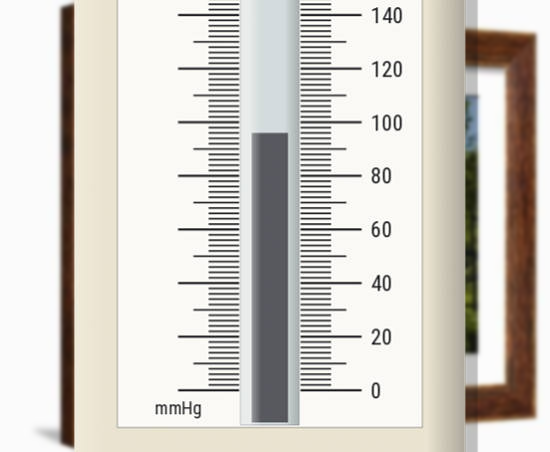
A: 96 mmHg
